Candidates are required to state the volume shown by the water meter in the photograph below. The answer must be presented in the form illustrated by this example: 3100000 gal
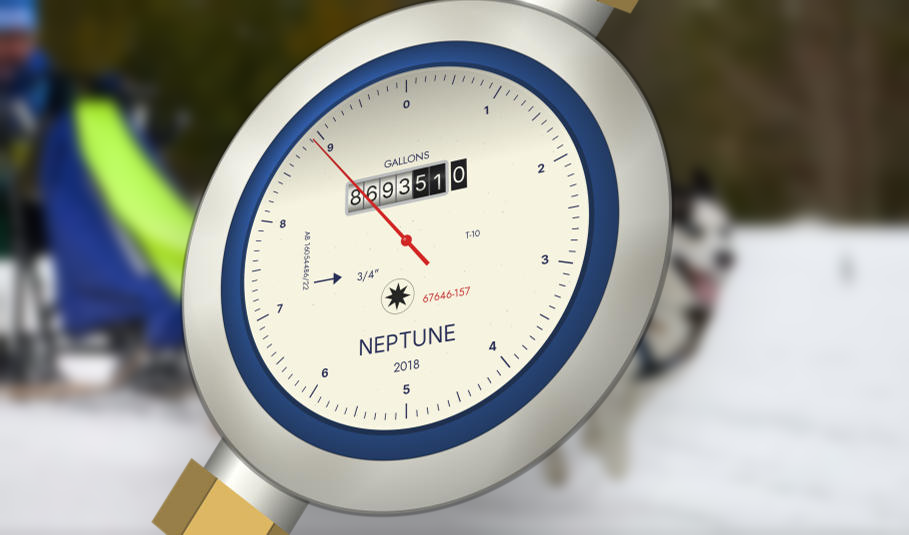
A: 8693508.9 gal
